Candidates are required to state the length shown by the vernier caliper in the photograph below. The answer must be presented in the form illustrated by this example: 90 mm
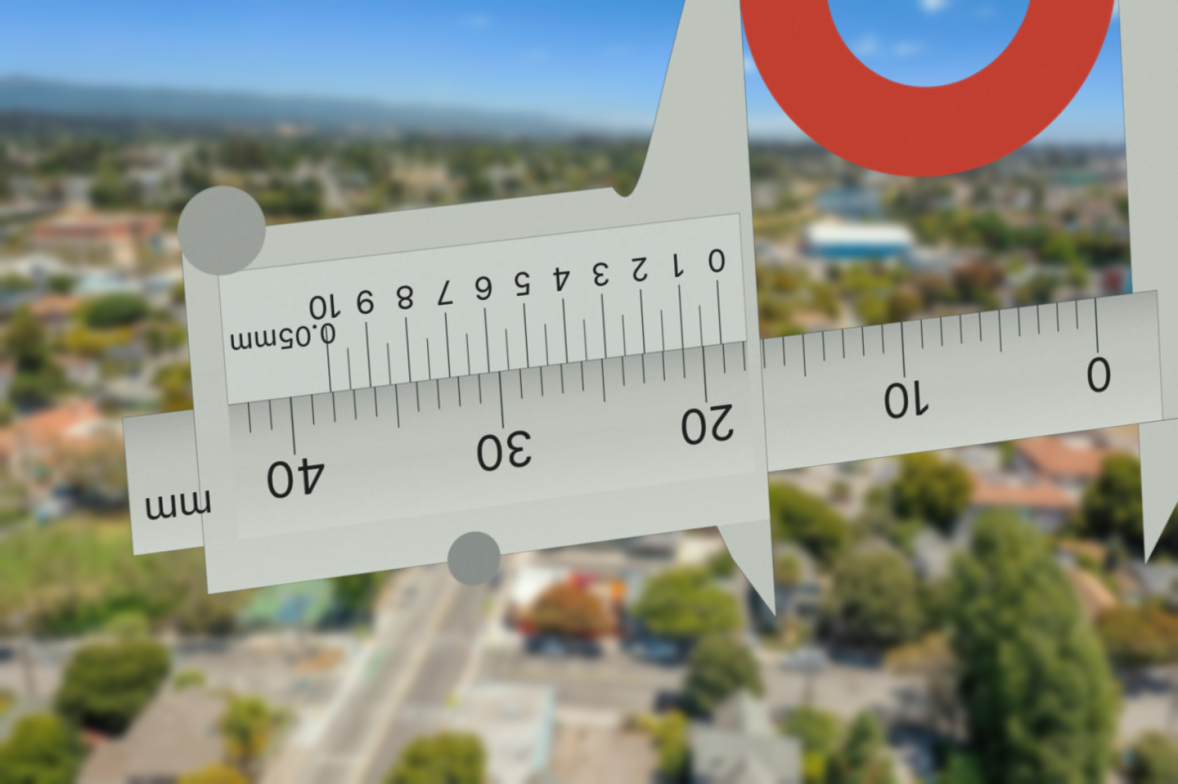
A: 19.1 mm
